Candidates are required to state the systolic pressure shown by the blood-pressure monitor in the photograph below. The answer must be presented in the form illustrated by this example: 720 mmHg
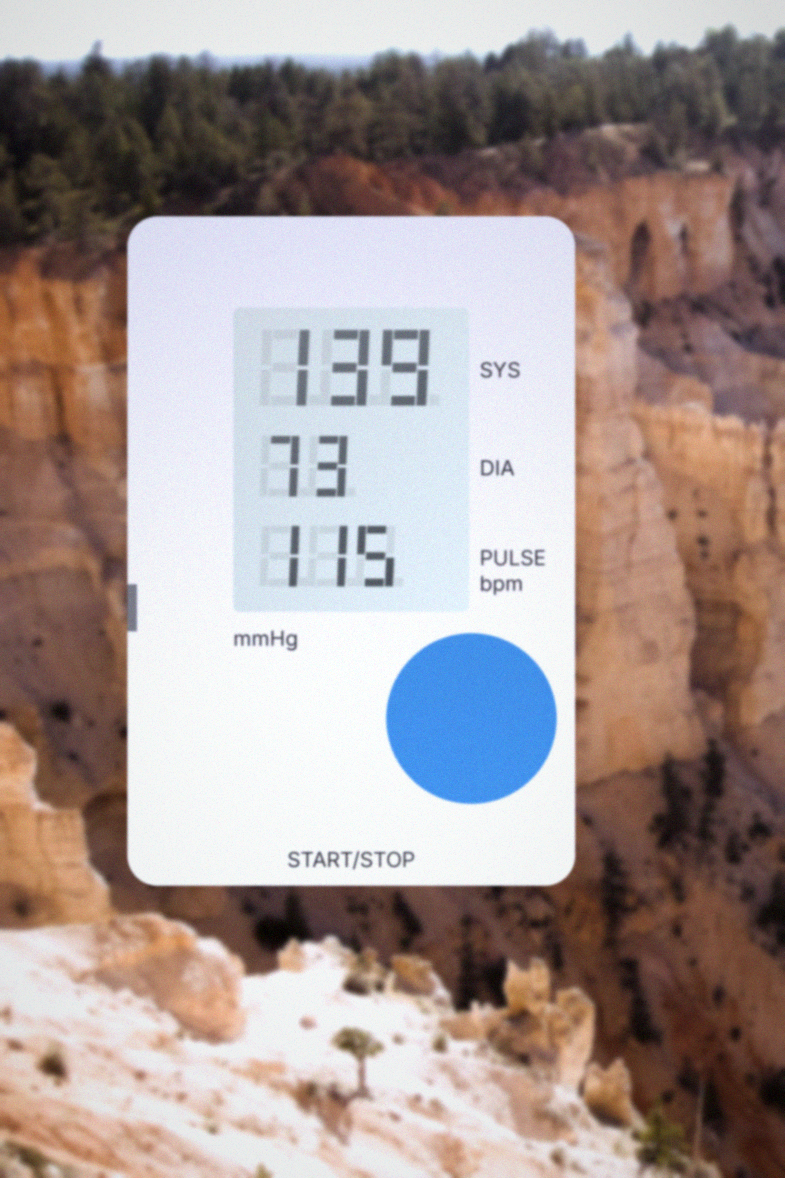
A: 139 mmHg
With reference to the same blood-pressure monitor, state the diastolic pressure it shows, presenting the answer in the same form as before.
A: 73 mmHg
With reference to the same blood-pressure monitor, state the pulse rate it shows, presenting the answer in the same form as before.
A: 115 bpm
